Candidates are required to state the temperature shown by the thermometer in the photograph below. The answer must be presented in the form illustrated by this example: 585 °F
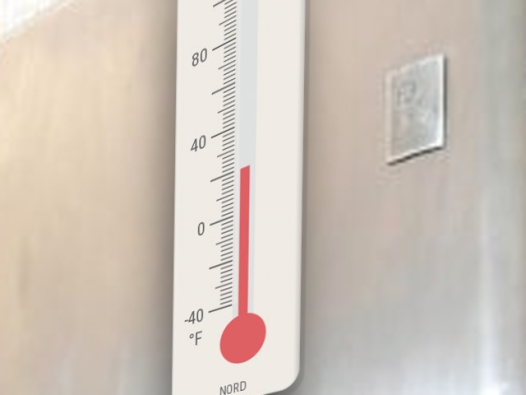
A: 20 °F
